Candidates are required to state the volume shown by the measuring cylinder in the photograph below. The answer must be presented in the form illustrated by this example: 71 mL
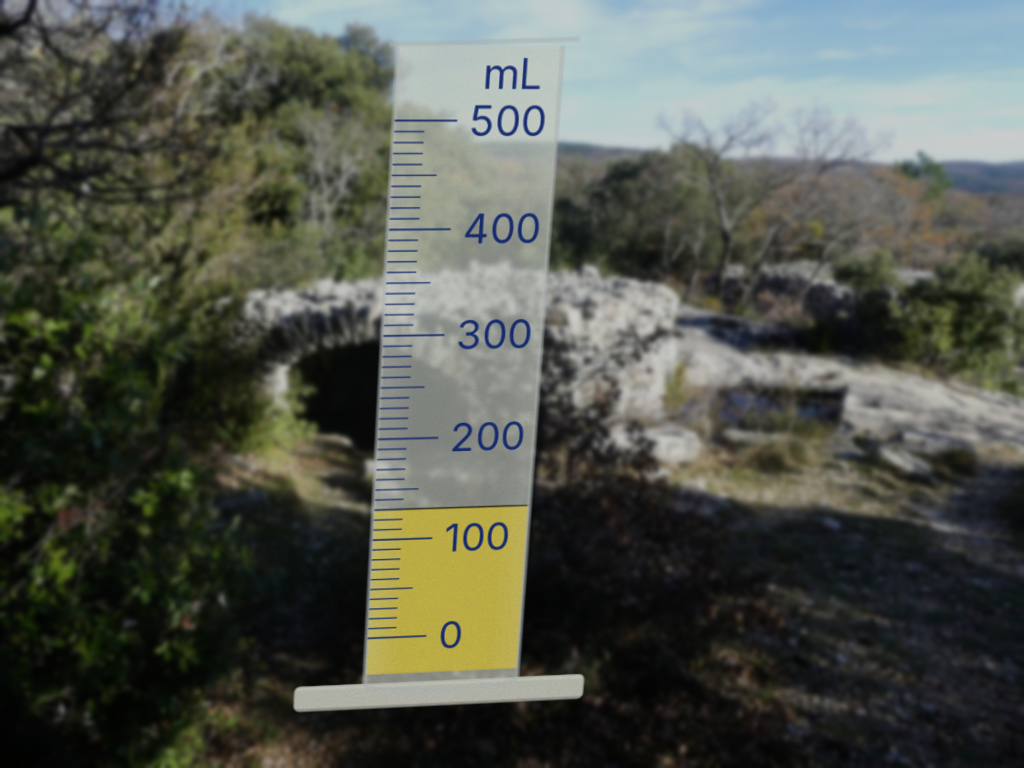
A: 130 mL
